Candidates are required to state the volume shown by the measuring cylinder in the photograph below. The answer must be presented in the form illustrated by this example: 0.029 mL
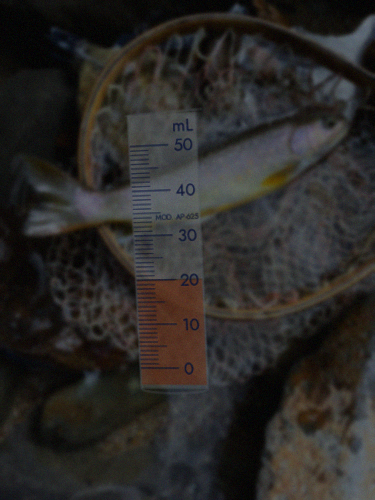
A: 20 mL
